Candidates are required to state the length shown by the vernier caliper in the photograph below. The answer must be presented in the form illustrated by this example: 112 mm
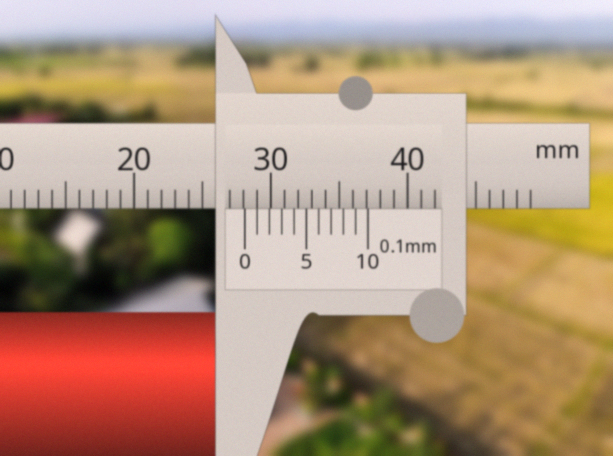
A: 28.1 mm
